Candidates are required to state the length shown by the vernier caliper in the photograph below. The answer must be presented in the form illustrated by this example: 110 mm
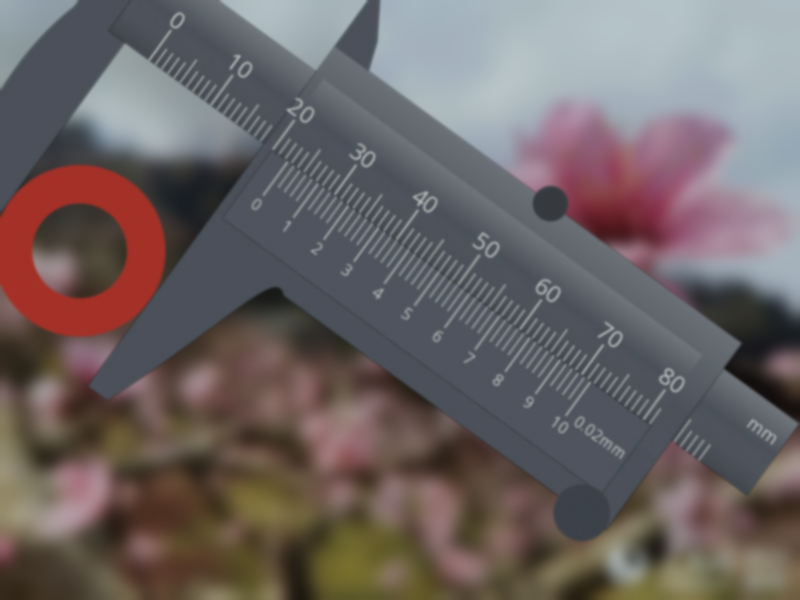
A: 22.5 mm
